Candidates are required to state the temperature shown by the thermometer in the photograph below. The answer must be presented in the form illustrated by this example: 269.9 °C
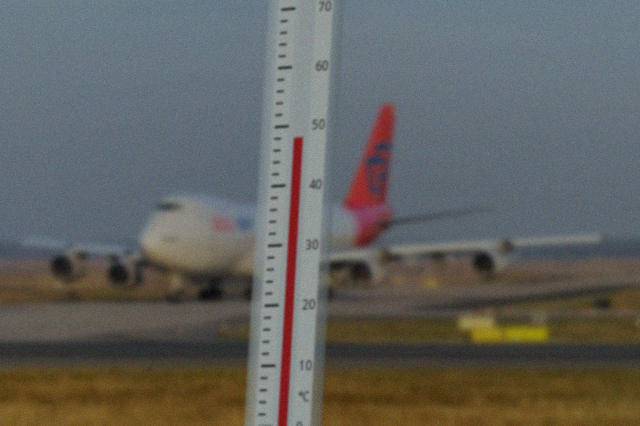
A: 48 °C
